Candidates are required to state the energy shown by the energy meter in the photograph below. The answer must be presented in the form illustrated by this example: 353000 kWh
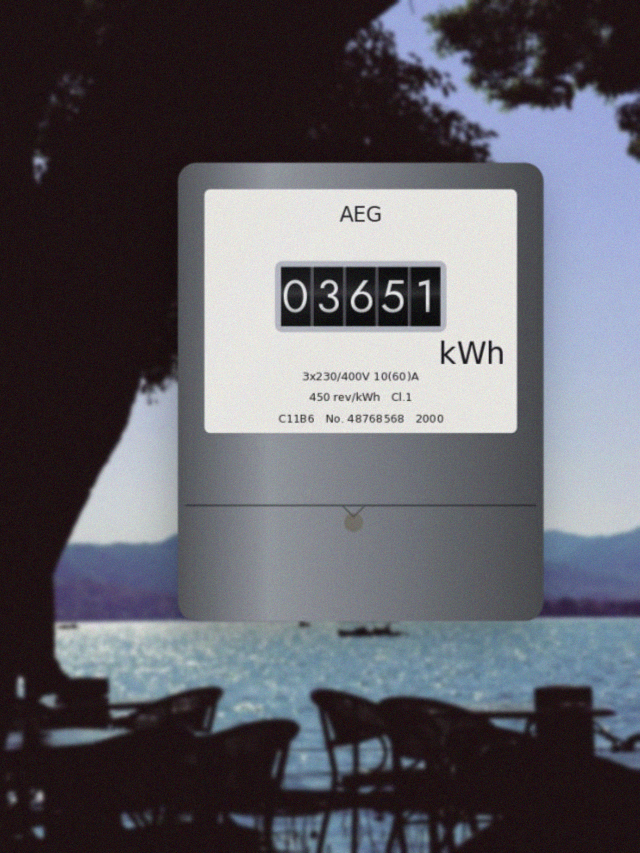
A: 3651 kWh
